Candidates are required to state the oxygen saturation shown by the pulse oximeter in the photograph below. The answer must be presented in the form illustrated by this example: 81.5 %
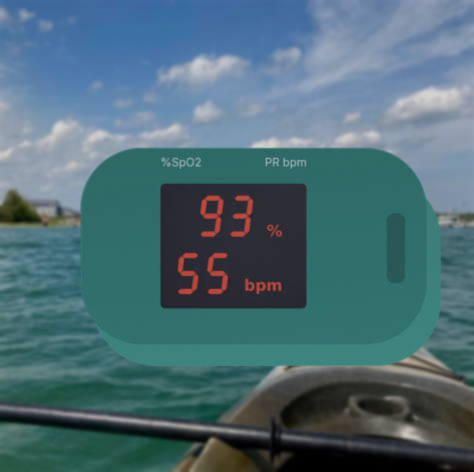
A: 93 %
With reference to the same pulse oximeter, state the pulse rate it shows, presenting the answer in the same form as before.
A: 55 bpm
